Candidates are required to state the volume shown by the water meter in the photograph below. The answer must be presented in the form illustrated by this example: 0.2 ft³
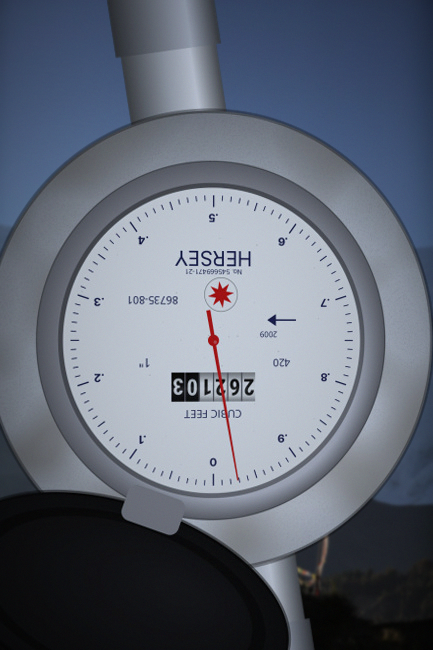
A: 262102.97 ft³
